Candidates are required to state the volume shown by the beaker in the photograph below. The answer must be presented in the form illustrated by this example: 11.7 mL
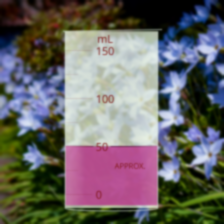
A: 50 mL
